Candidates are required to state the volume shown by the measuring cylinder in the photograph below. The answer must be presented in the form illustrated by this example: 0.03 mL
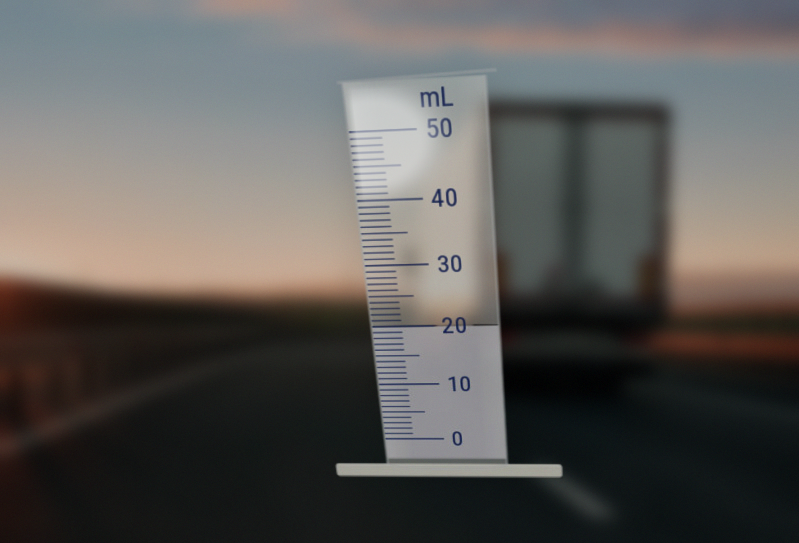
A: 20 mL
